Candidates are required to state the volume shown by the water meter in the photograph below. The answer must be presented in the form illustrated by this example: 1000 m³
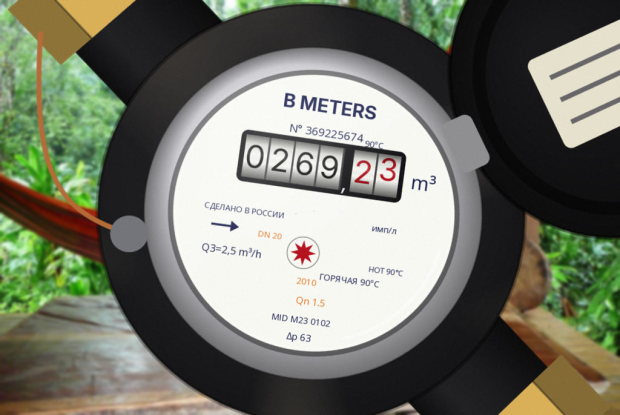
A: 269.23 m³
